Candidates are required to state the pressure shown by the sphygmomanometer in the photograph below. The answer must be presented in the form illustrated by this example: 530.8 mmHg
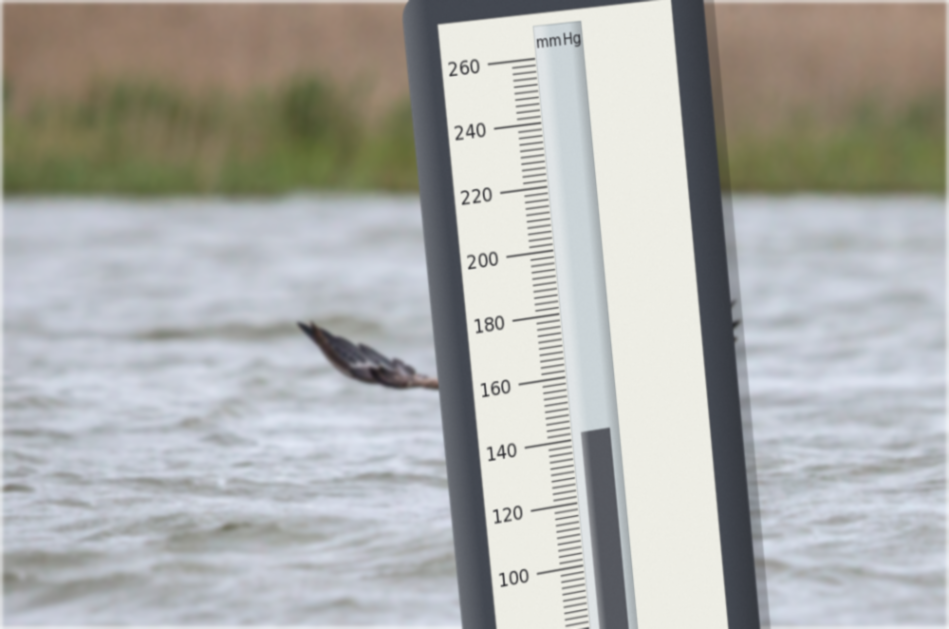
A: 142 mmHg
